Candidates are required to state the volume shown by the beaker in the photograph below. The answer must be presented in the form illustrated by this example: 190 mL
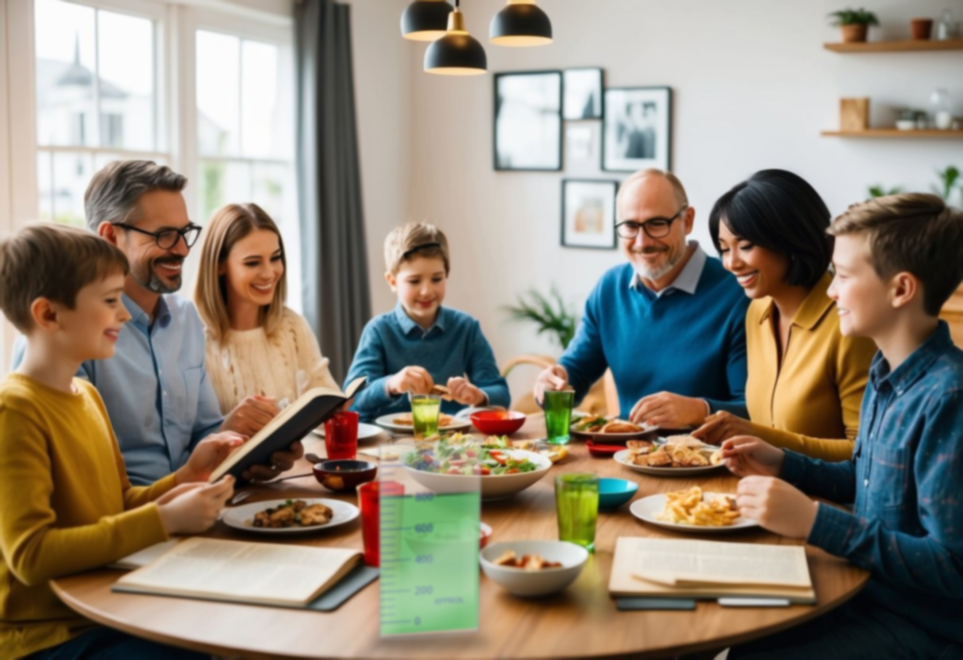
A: 800 mL
